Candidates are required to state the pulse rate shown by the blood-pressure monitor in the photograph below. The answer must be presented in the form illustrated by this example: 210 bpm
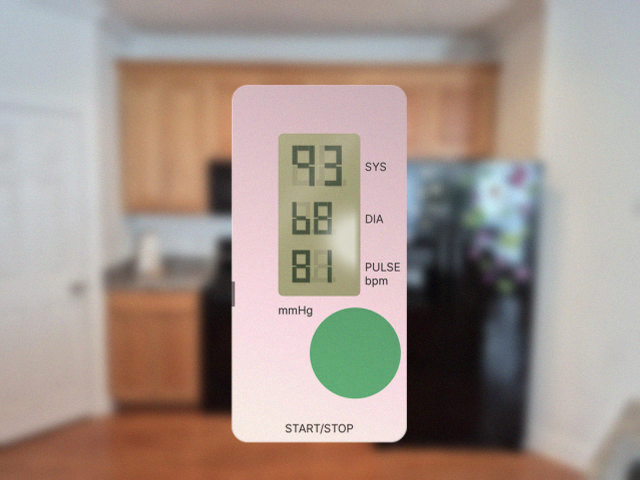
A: 81 bpm
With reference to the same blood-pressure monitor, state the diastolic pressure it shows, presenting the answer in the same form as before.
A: 68 mmHg
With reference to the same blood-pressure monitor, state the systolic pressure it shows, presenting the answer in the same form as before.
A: 93 mmHg
